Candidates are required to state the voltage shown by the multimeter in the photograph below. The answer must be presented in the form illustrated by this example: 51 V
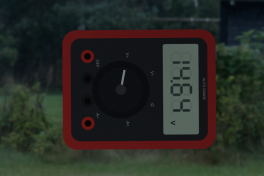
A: 14.64 V
